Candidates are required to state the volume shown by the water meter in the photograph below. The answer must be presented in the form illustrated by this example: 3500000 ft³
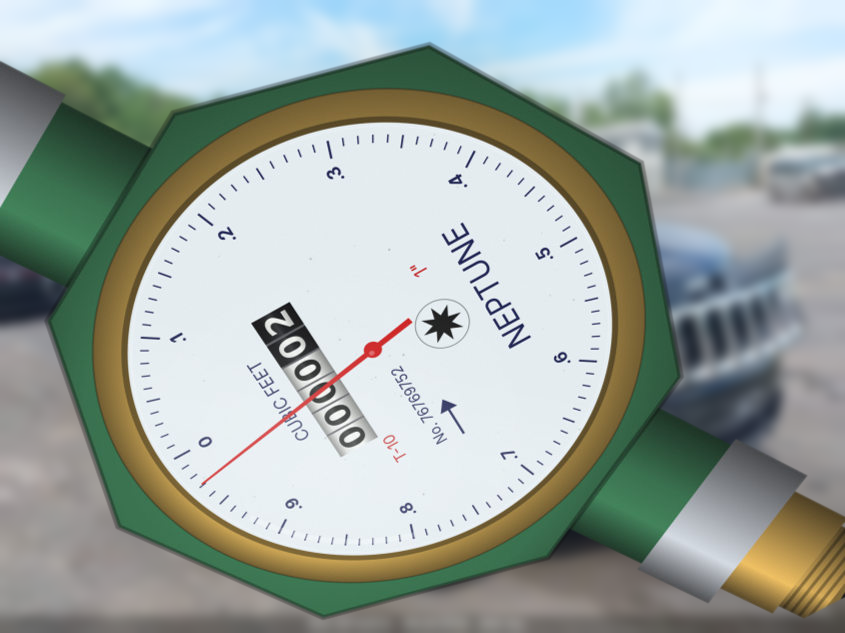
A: 1.97 ft³
